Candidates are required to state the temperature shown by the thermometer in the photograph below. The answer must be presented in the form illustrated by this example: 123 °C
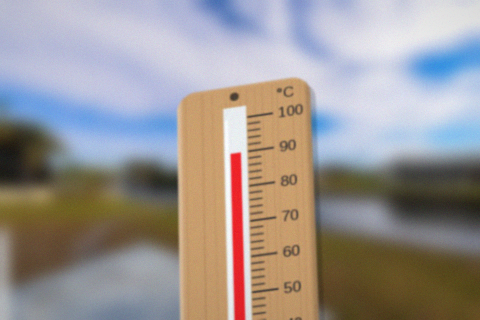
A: 90 °C
